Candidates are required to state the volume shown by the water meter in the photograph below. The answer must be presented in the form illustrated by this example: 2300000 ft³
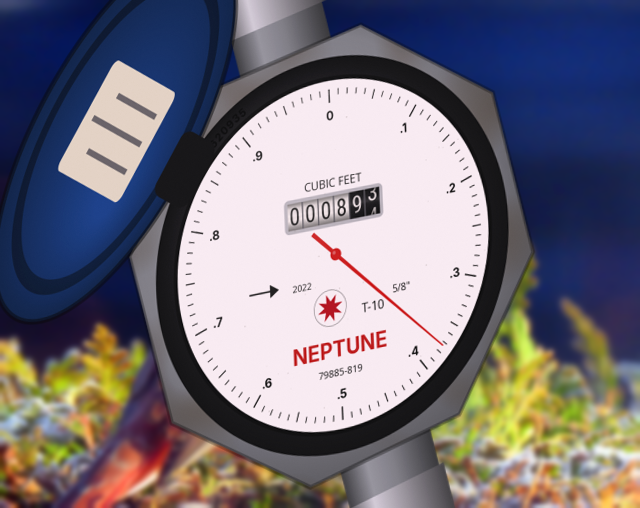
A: 893.37 ft³
